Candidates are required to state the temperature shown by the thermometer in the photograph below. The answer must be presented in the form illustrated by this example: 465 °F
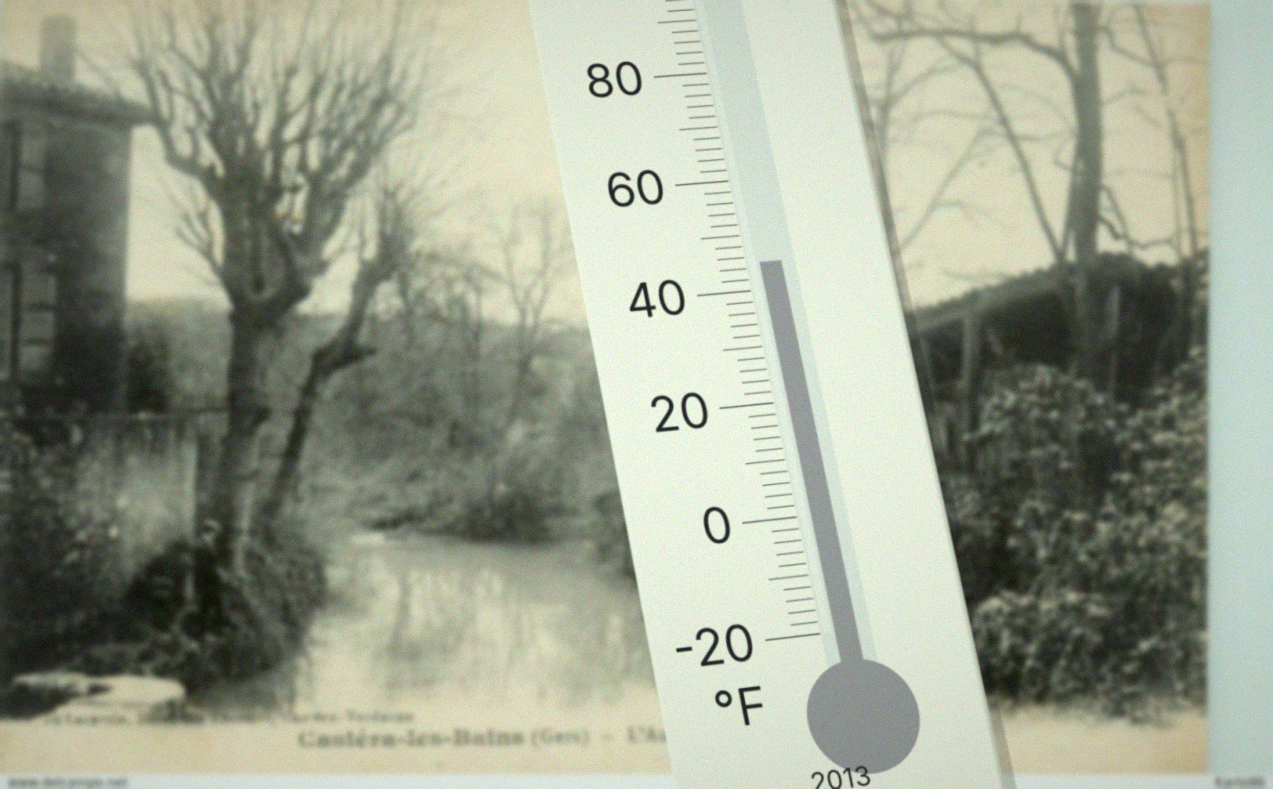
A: 45 °F
